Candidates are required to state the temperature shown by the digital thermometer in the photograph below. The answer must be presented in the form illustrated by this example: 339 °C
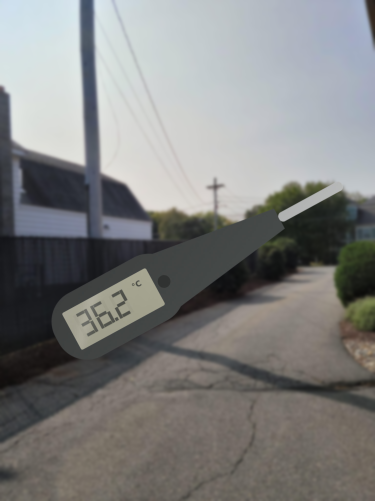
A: 36.2 °C
